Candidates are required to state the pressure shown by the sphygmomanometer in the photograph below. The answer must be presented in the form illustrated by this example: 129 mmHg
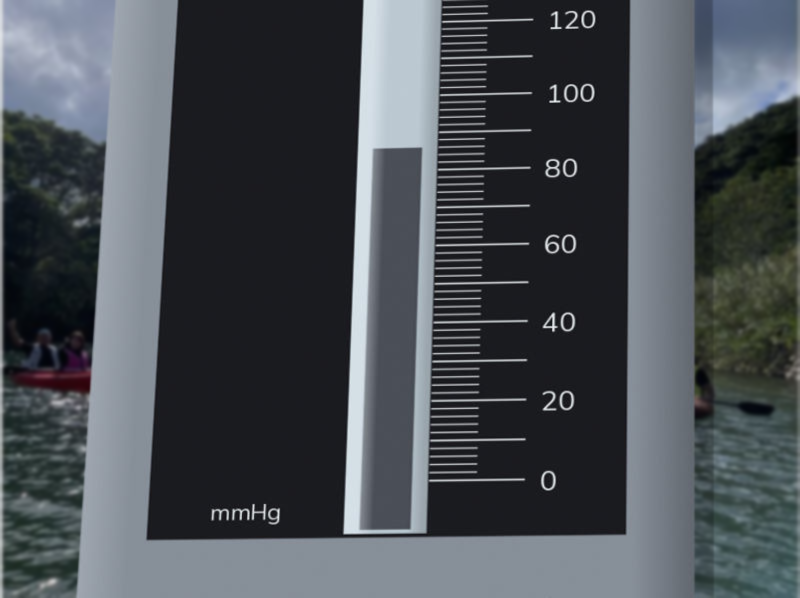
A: 86 mmHg
